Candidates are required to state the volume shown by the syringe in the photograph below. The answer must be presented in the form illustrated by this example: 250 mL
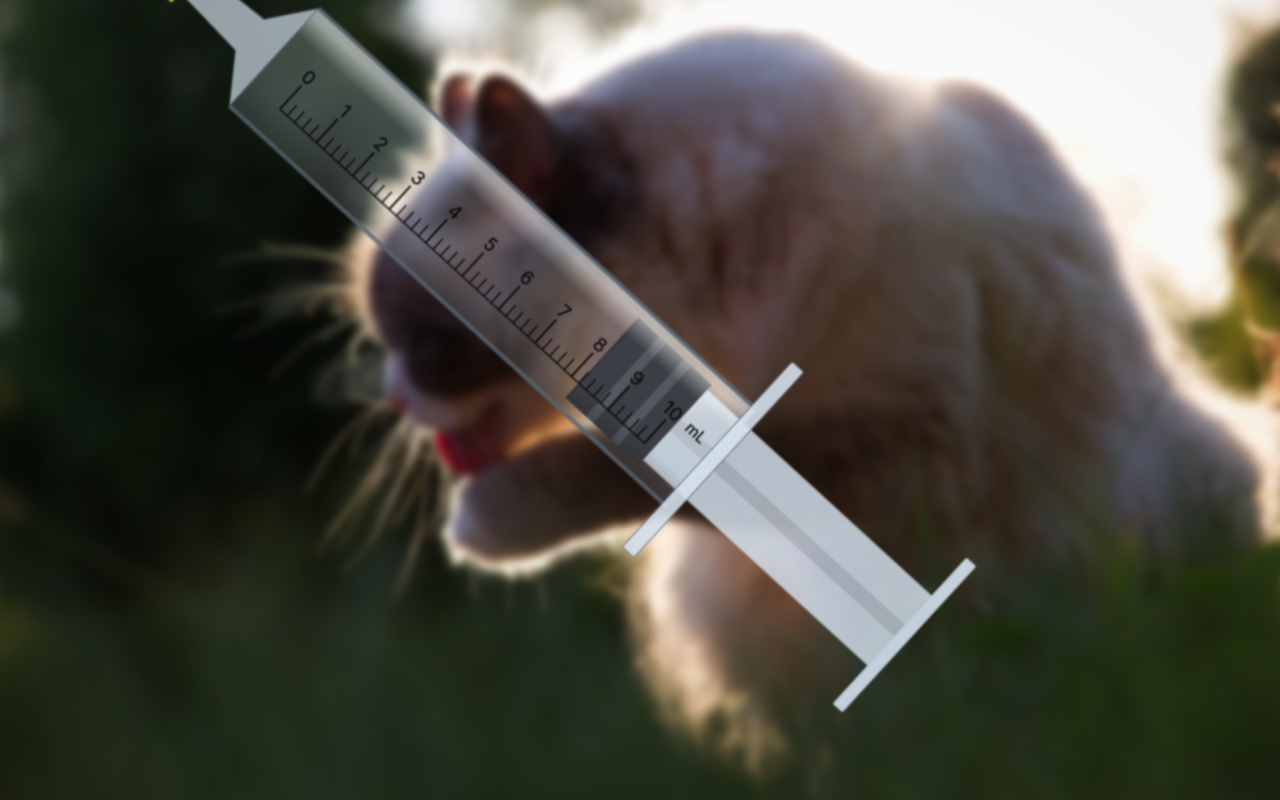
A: 8.2 mL
